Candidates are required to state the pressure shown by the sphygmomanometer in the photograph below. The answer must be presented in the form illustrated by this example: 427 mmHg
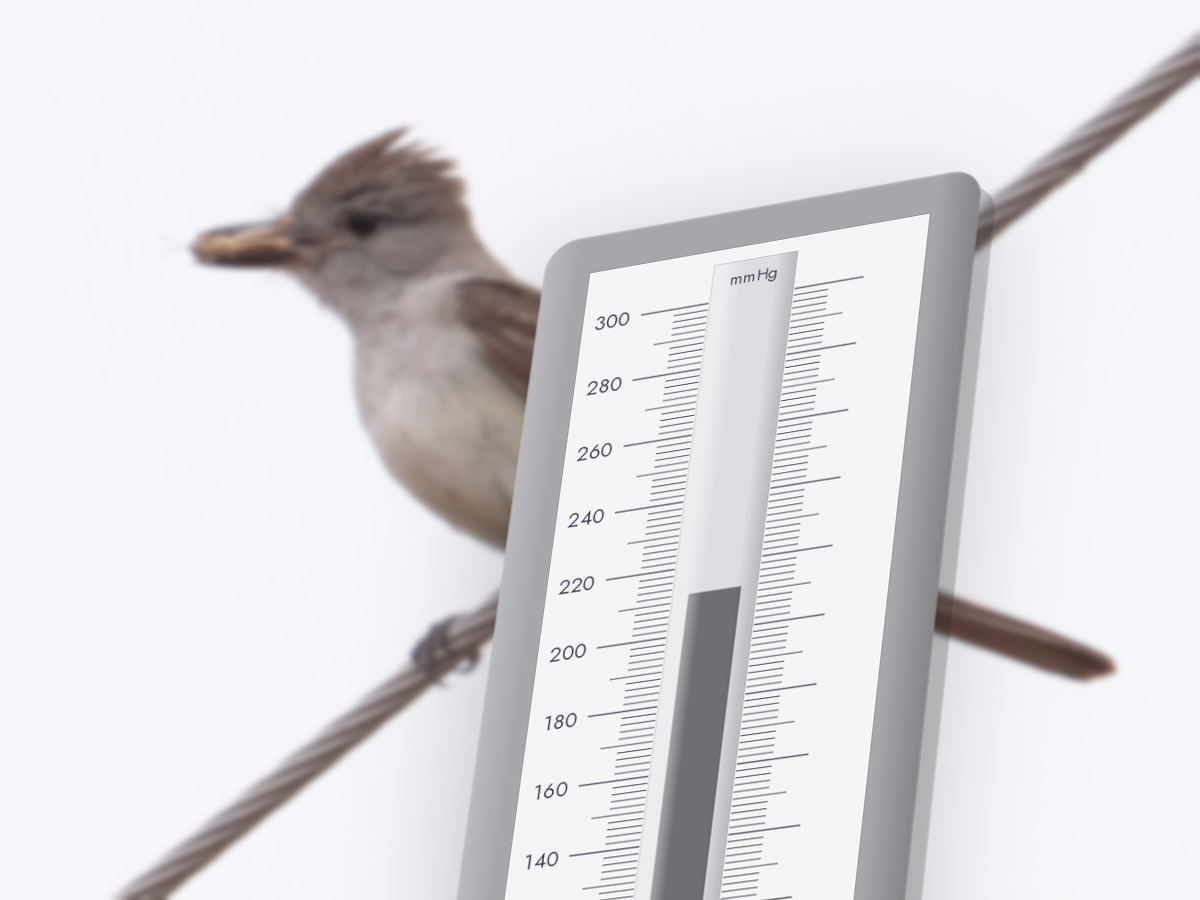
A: 212 mmHg
